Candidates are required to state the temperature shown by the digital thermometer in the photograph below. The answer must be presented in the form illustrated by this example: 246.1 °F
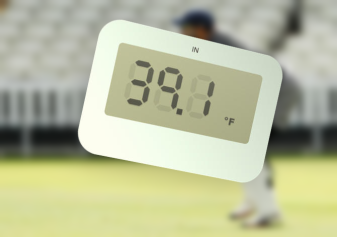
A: 39.1 °F
